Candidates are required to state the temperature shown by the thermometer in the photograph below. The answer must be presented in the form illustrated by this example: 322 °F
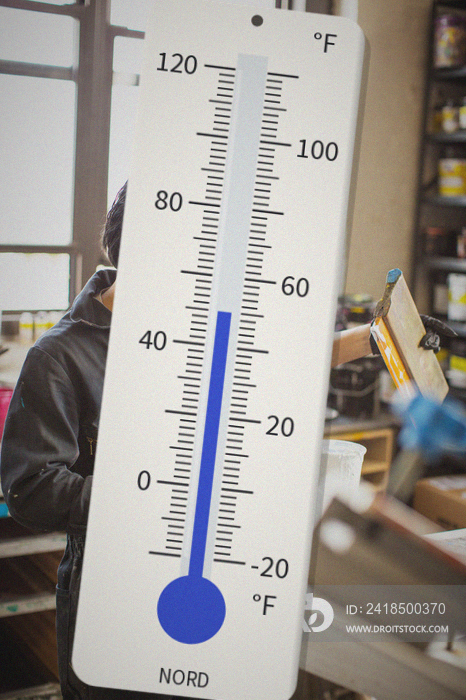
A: 50 °F
